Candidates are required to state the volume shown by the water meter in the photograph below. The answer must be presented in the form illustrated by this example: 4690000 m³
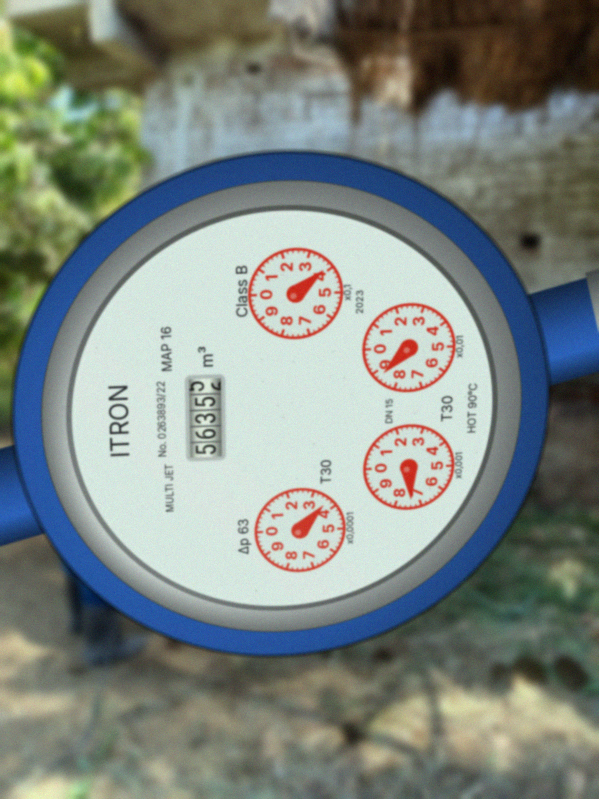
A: 56355.3873 m³
